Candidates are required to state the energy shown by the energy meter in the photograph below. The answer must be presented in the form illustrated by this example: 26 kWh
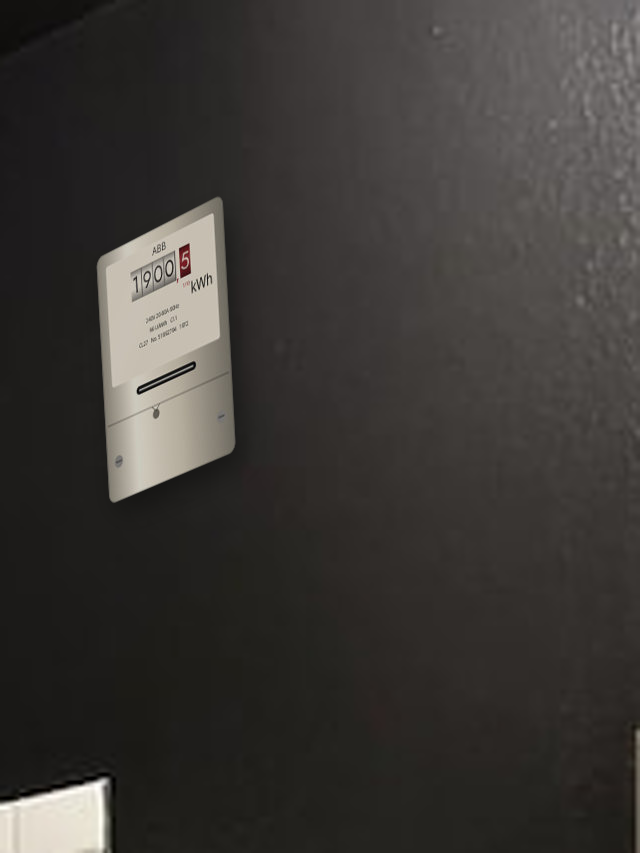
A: 1900.5 kWh
